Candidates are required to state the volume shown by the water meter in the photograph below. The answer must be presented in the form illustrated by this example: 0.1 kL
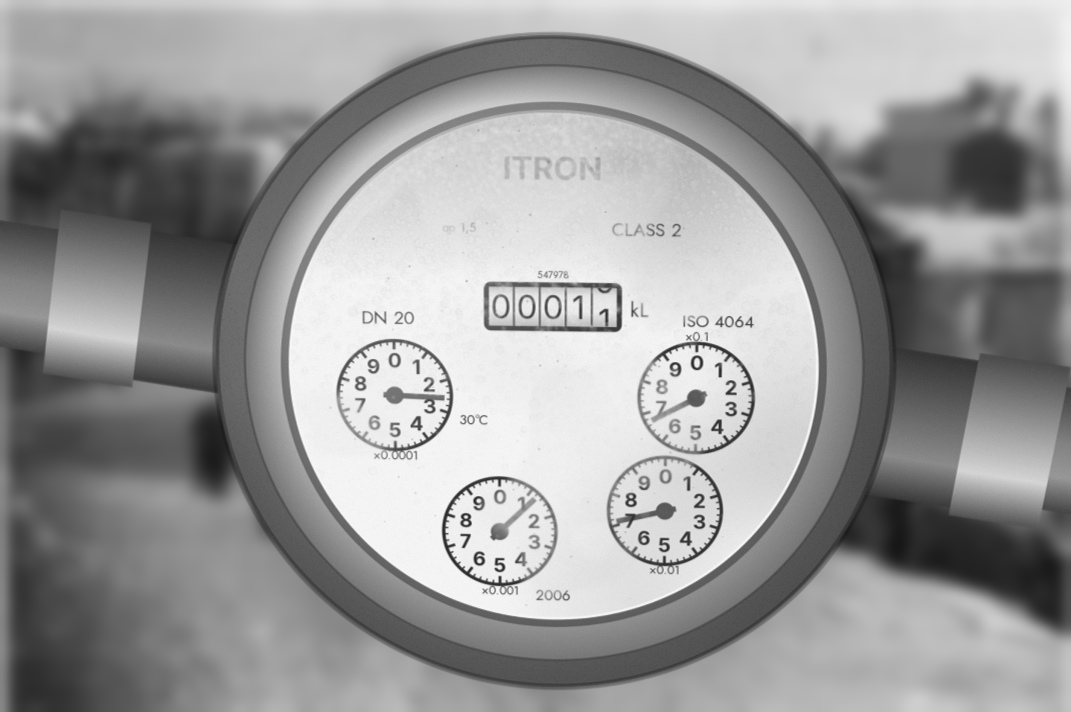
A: 10.6712 kL
